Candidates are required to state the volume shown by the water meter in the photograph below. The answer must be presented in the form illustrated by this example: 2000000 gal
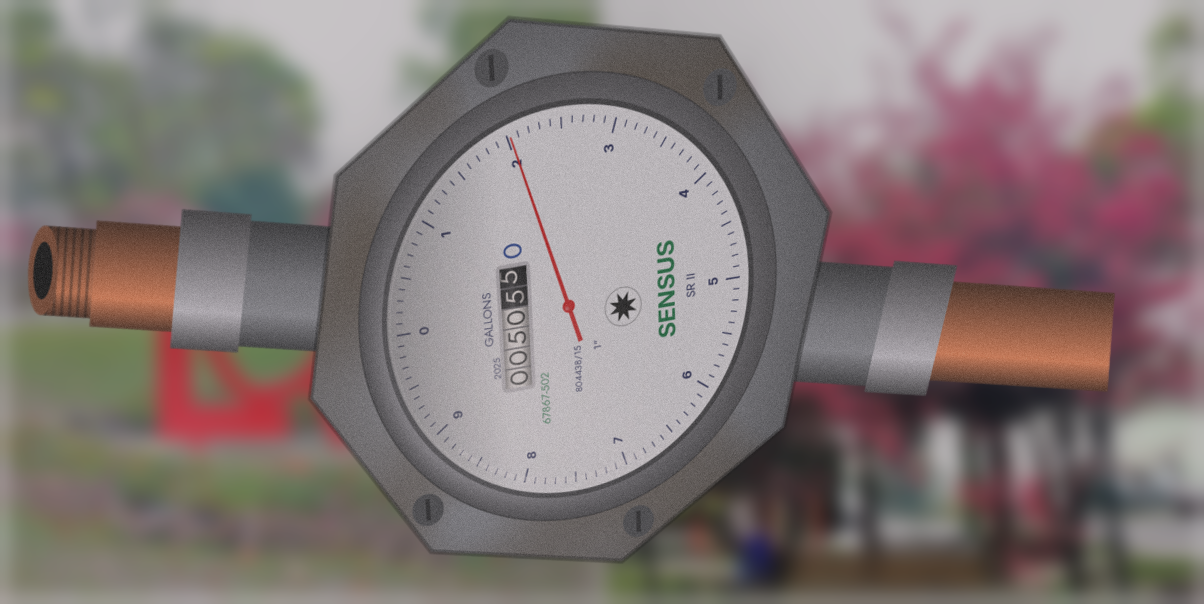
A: 50552.0 gal
